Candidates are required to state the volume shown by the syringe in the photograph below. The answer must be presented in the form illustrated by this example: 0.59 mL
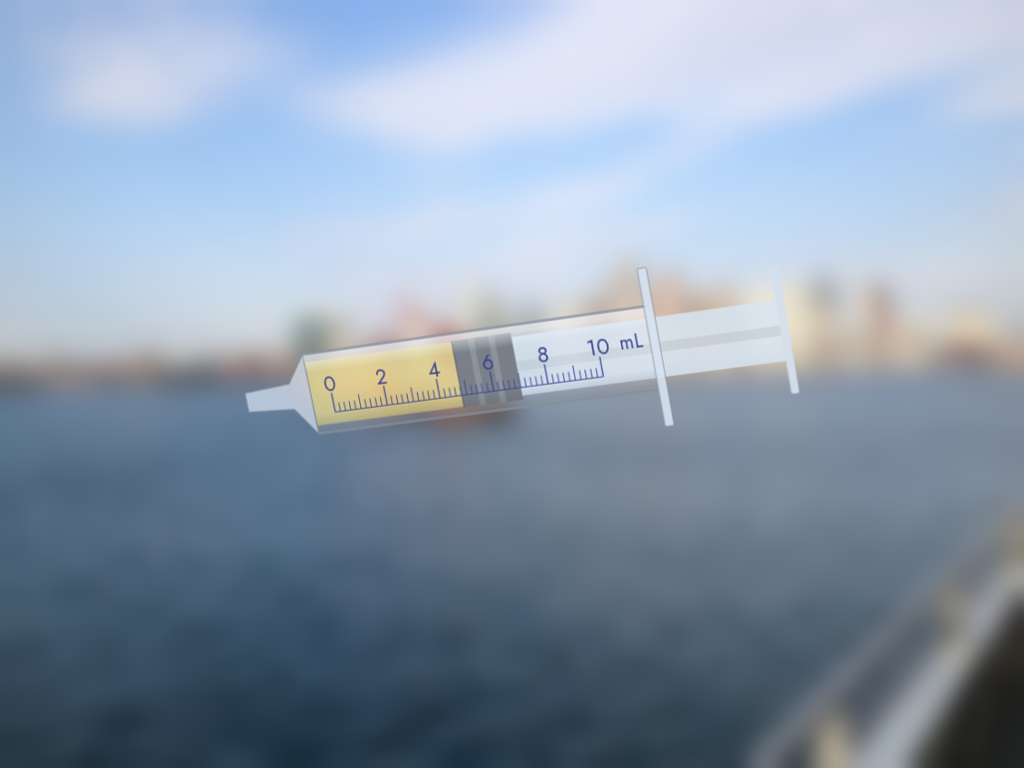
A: 4.8 mL
